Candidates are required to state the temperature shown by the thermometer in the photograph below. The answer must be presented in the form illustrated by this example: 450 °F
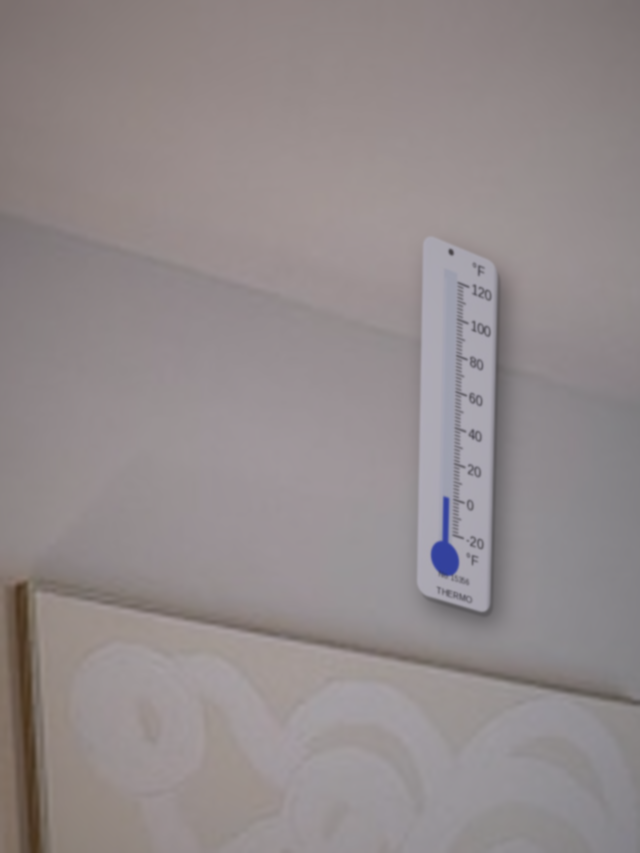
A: 0 °F
